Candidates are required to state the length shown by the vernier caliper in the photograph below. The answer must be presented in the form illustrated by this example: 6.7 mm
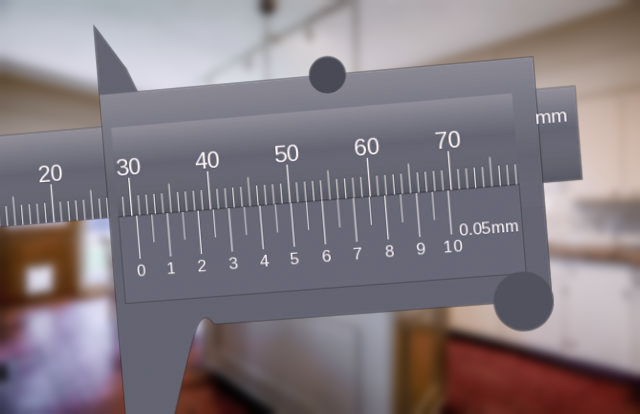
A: 30.6 mm
